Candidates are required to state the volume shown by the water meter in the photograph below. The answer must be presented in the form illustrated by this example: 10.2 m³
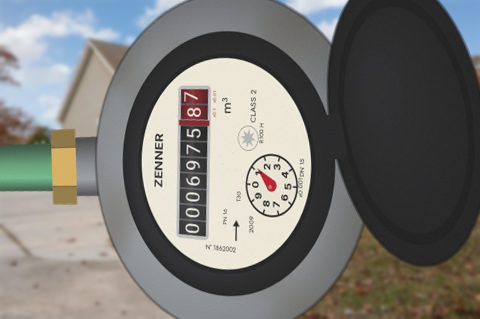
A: 6975.871 m³
